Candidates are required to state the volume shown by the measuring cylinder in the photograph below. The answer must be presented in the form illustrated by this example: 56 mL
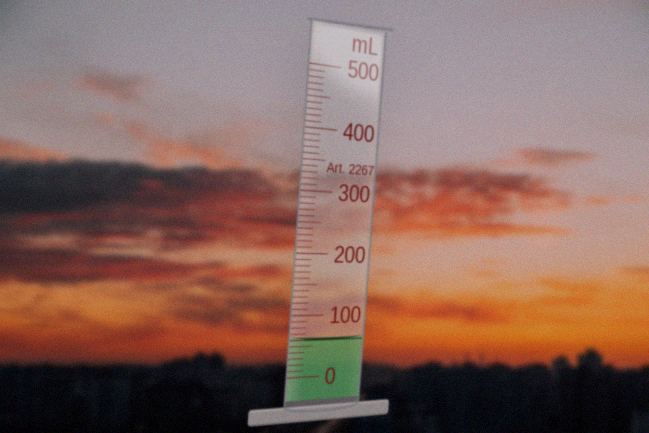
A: 60 mL
